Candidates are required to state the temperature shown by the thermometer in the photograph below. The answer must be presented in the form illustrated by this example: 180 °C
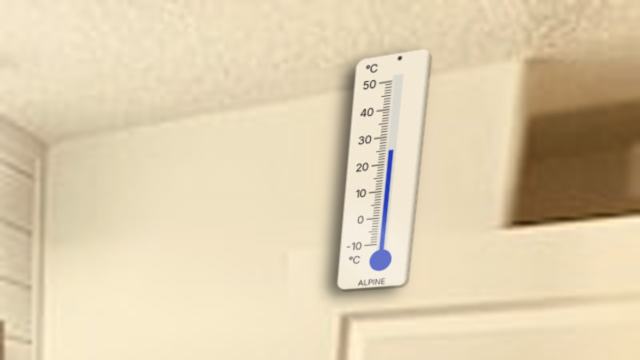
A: 25 °C
